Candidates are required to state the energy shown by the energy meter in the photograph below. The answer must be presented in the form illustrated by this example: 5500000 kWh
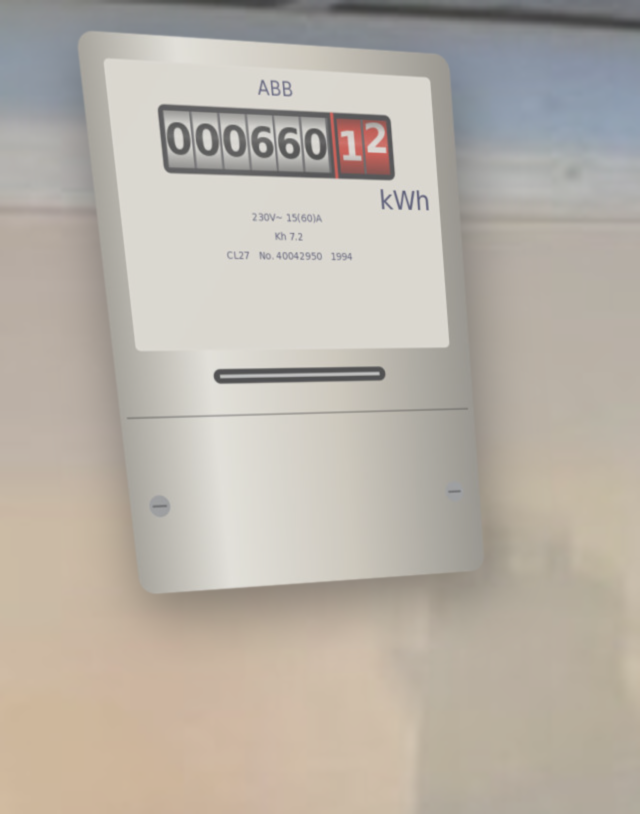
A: 660.12 kWh
